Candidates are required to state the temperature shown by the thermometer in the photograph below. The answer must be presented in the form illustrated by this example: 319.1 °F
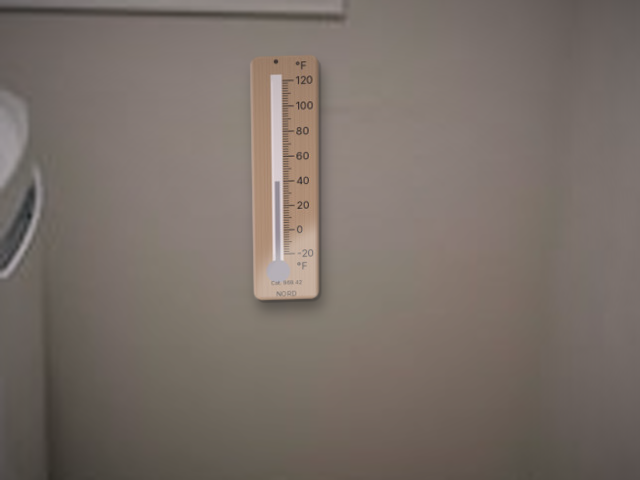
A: 40 °F
